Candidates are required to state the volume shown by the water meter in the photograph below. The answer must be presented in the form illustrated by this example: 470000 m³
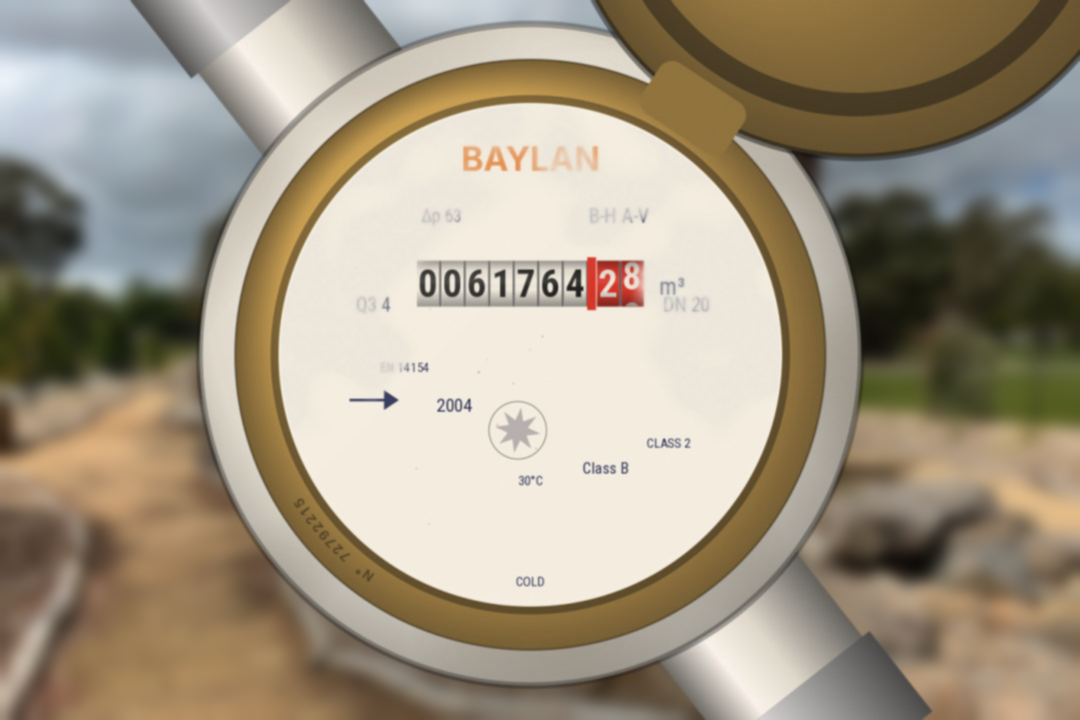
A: 61764.28 m³
